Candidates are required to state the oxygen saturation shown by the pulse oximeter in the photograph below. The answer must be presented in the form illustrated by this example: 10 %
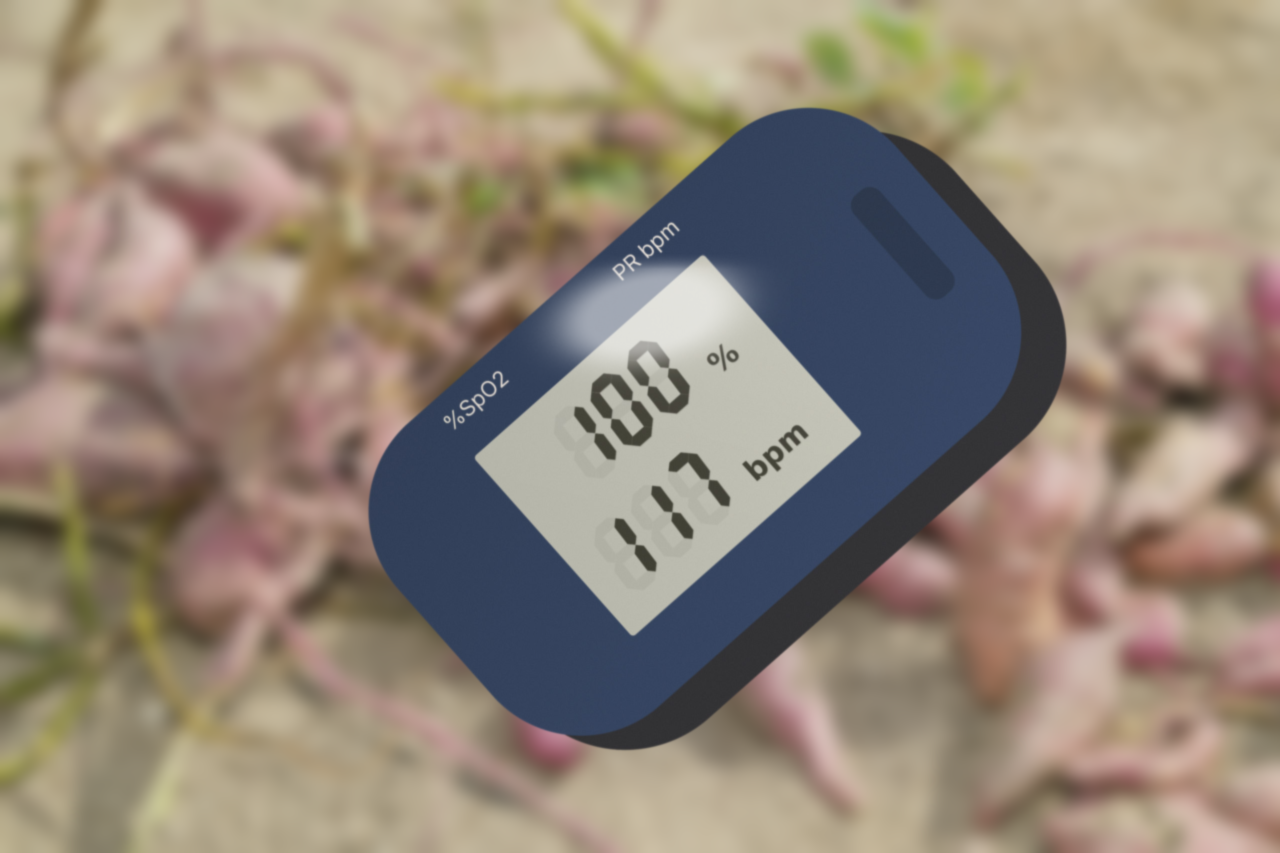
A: 100 %
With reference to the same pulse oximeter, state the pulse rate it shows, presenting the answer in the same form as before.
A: 117 bpm
